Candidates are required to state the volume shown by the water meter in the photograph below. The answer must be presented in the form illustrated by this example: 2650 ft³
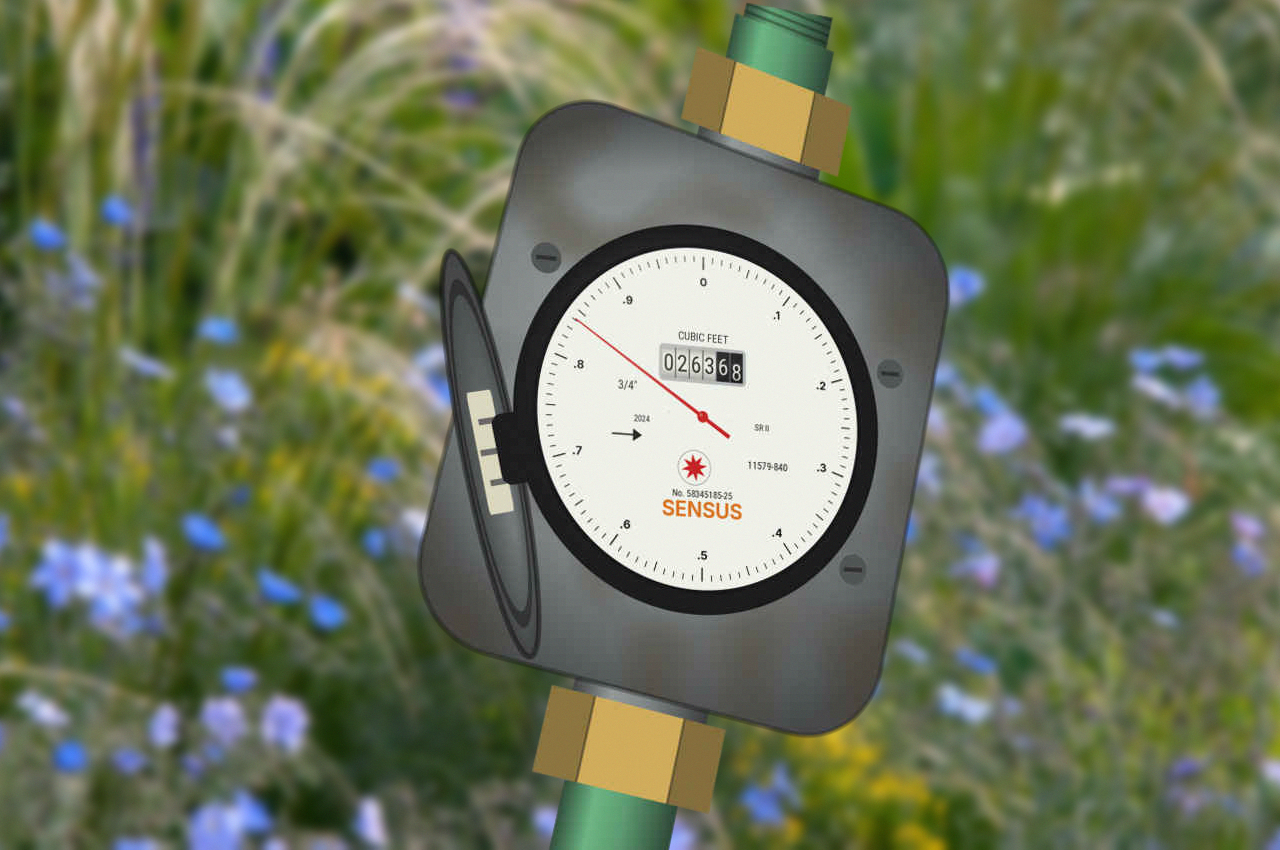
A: 26367.84 ft³
